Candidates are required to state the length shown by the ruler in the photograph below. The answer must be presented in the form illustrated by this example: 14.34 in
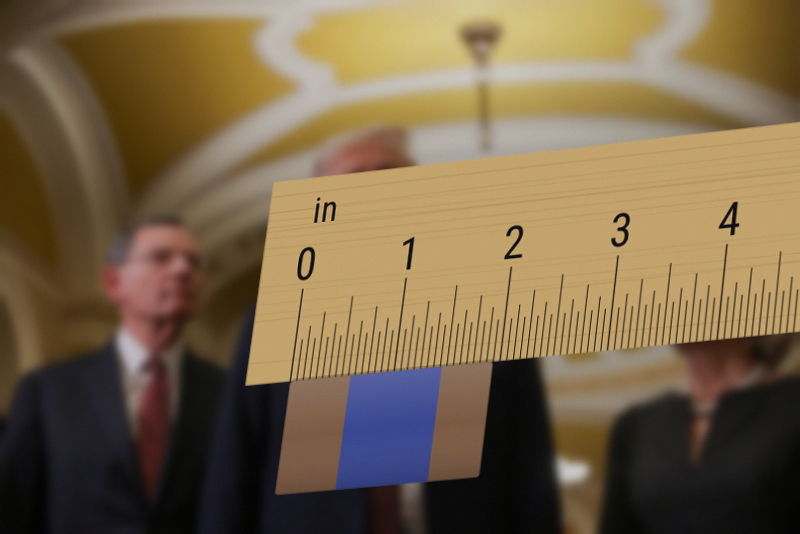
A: 1.9375 in
